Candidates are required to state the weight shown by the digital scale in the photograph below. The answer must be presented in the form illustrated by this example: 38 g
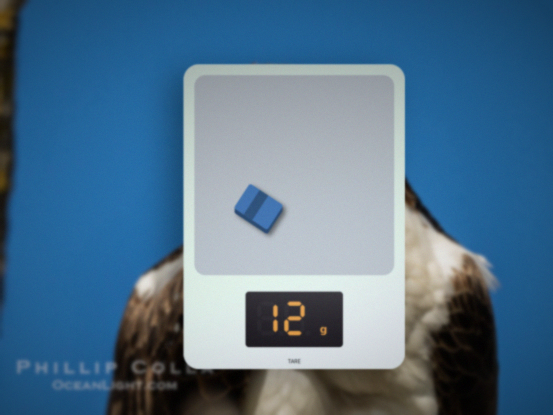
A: 12 g
